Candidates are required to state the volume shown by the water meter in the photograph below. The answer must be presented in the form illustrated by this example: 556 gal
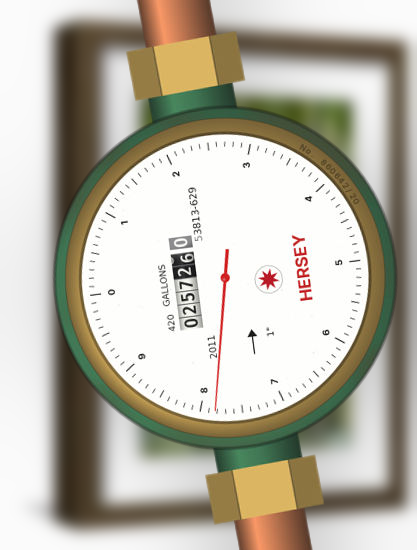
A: 257257.8 gal
